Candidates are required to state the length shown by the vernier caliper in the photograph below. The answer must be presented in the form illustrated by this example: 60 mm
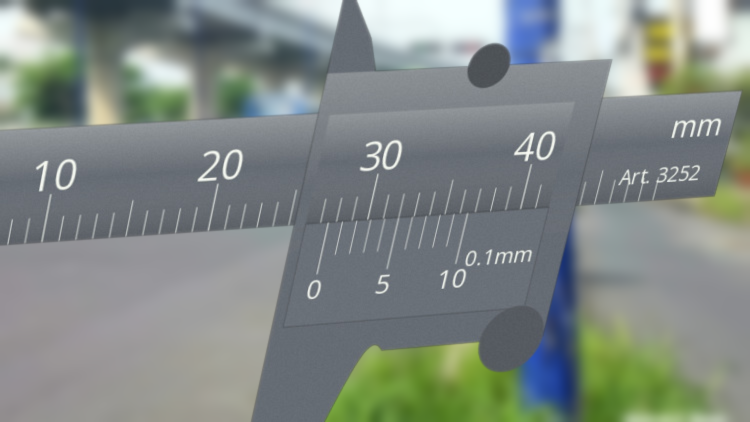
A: 27.5 mm
